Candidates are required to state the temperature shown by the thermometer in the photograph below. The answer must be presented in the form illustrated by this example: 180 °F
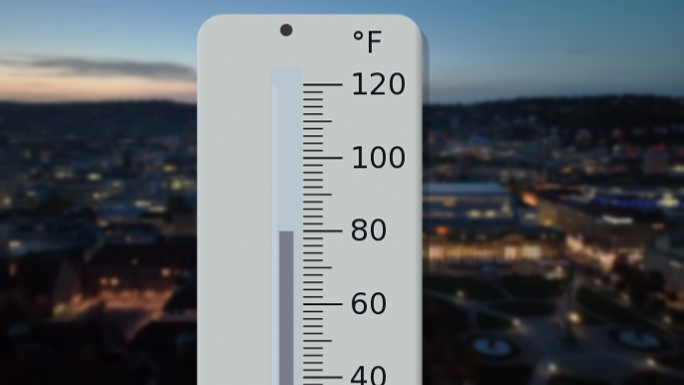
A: 80 °F
